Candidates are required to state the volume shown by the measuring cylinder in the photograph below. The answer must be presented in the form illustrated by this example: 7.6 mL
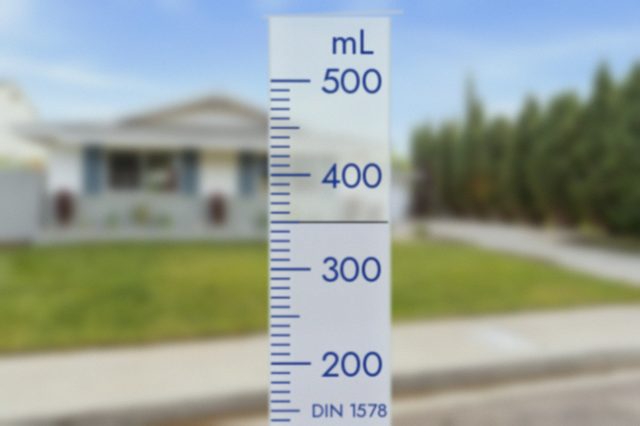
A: 350 mL
